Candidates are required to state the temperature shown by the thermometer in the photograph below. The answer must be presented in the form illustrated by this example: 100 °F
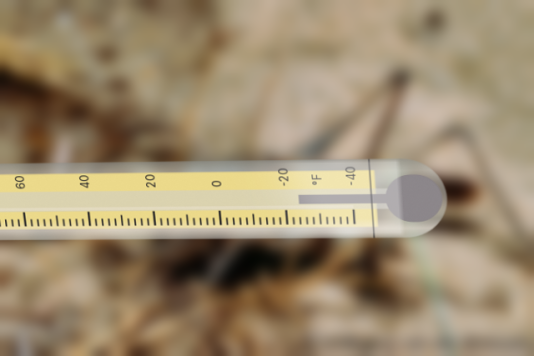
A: -24 °F
